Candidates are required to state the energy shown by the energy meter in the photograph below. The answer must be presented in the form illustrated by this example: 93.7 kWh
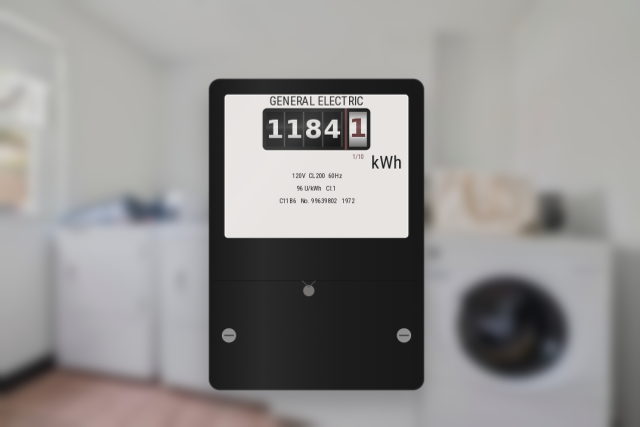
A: 1184.1 kWh
